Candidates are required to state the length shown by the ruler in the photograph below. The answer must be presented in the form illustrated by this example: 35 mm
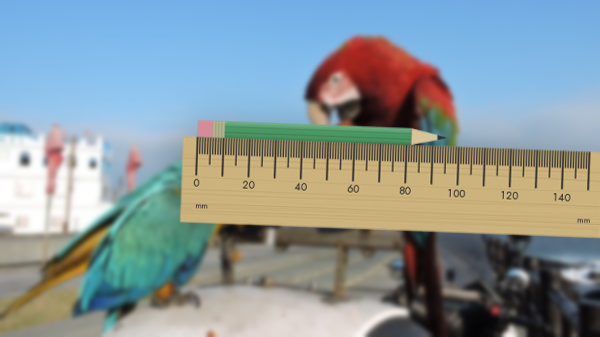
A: 95 mm
